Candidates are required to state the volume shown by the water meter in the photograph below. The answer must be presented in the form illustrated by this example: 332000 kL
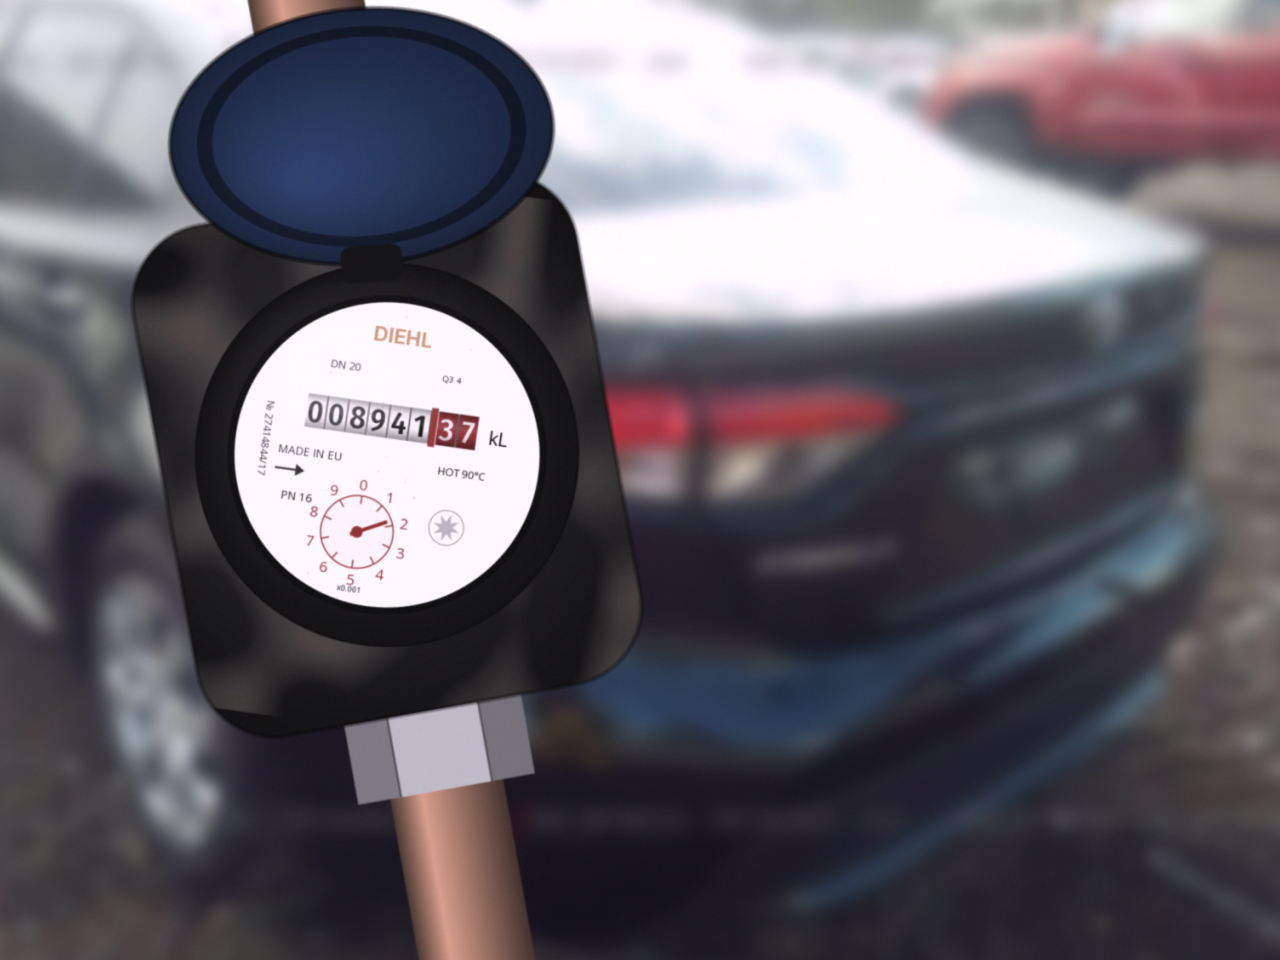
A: 8941.371 kL
